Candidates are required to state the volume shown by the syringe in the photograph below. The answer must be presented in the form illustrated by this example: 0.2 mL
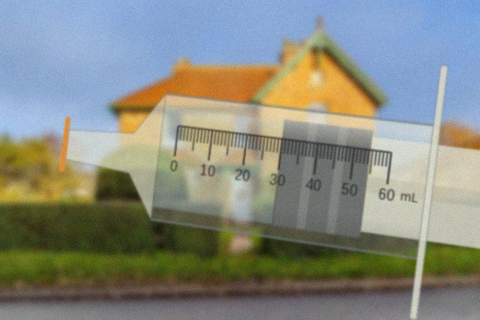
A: 30 mL
